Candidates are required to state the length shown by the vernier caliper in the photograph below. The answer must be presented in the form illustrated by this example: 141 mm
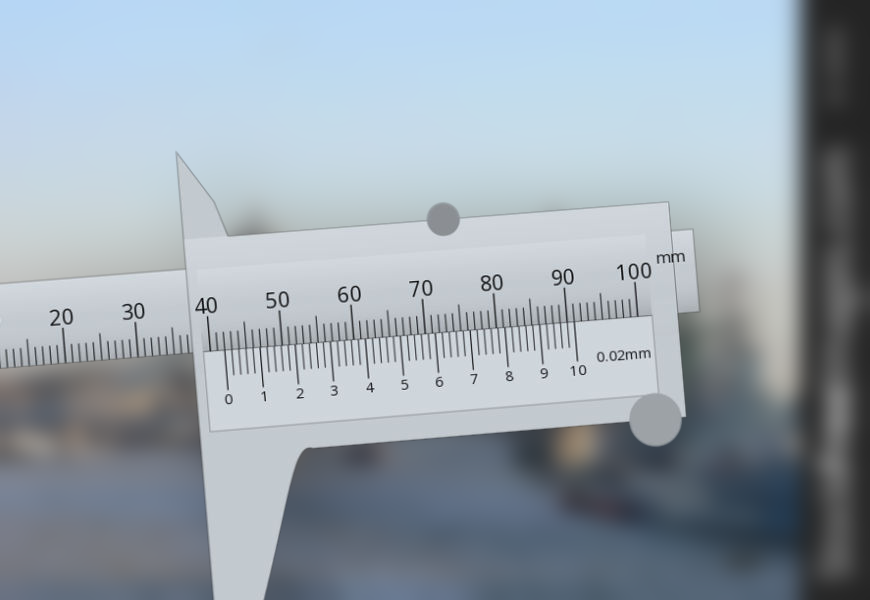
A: 42.0 mm
